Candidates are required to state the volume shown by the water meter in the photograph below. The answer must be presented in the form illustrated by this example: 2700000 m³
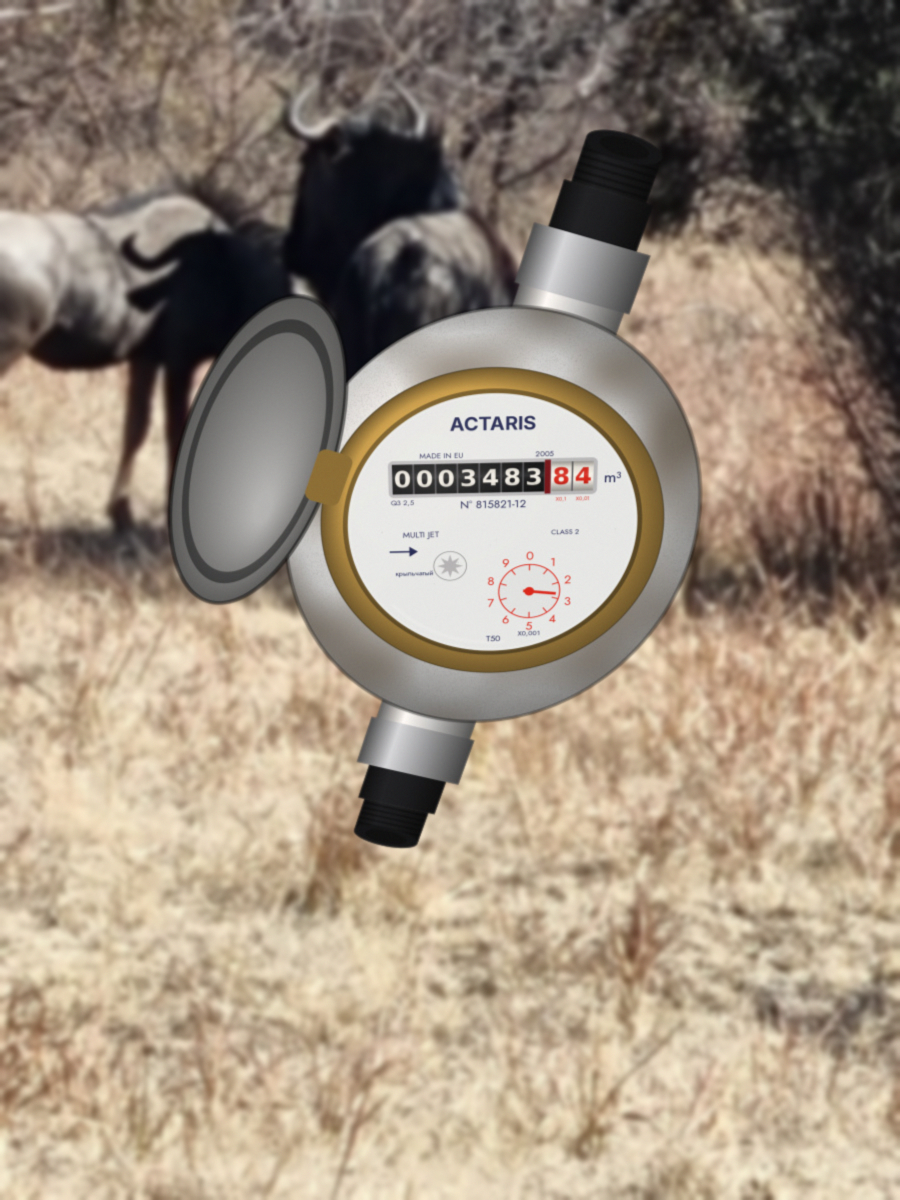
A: 3483.842 m³
